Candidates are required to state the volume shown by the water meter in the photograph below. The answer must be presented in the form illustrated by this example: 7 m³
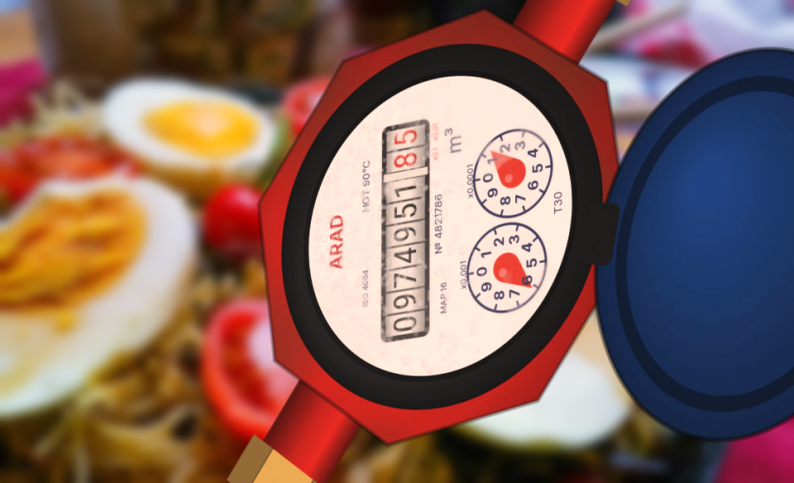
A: 974951.8561 m³
